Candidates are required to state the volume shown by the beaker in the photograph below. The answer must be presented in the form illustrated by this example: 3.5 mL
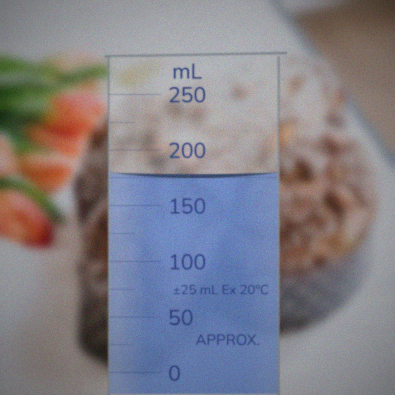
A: 175 mL
